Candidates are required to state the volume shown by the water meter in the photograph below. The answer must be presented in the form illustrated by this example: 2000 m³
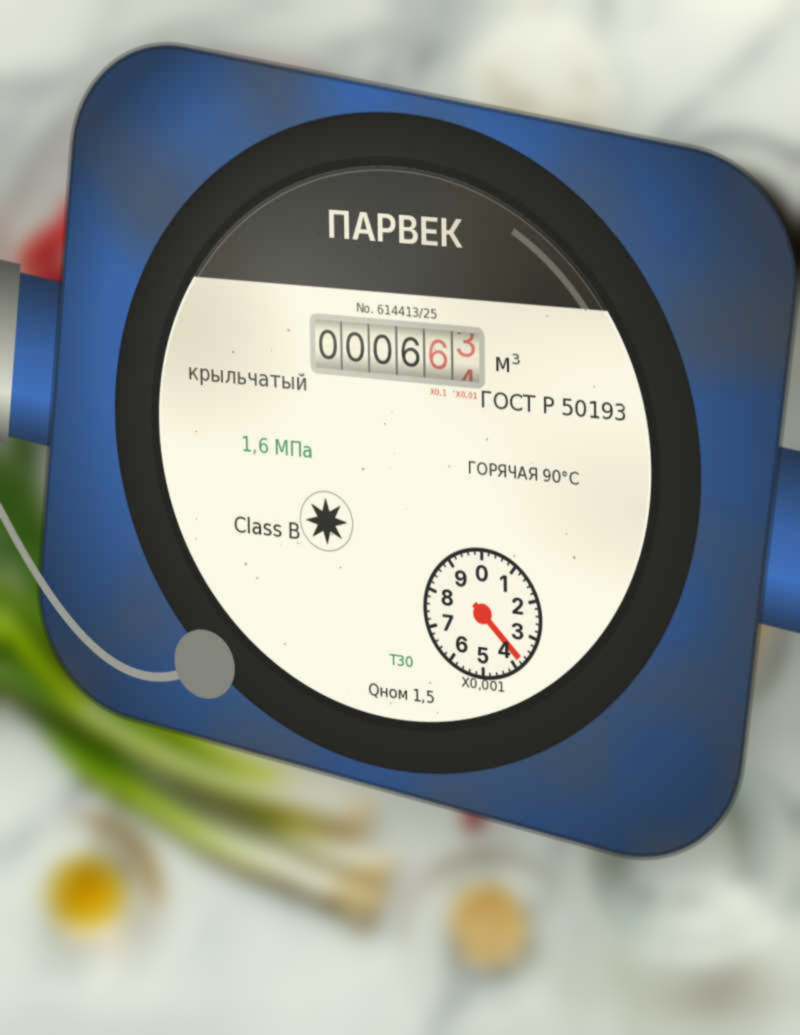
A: 6.633 m³
